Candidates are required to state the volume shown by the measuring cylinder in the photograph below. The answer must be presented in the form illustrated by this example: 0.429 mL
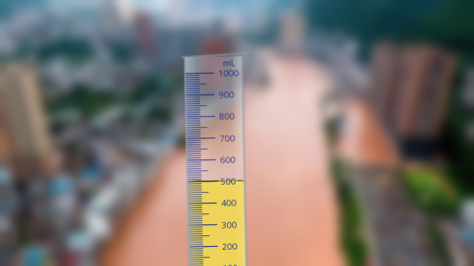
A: 500 mL
